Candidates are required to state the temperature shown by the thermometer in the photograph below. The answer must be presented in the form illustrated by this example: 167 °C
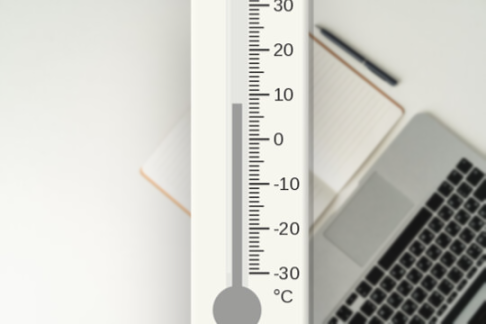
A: 8 °C
